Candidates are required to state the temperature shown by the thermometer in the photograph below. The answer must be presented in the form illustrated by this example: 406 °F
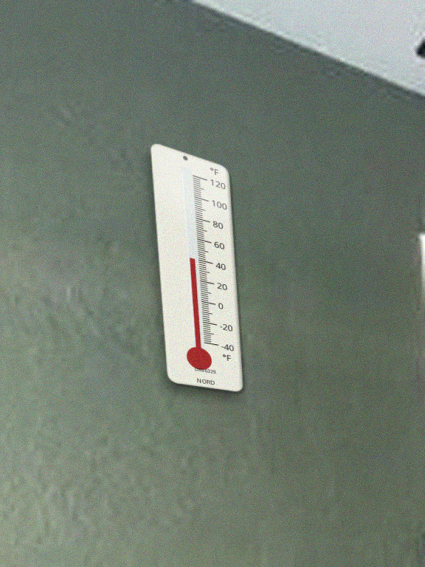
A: 40 °F
